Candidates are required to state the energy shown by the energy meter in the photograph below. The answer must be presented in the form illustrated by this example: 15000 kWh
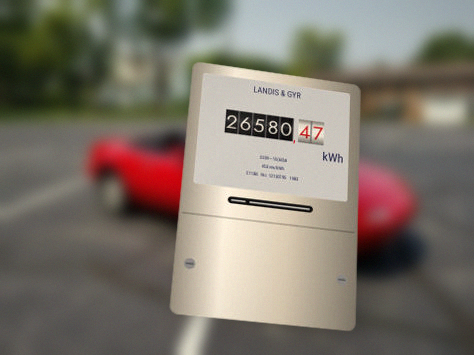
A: 26580.47 kWh
